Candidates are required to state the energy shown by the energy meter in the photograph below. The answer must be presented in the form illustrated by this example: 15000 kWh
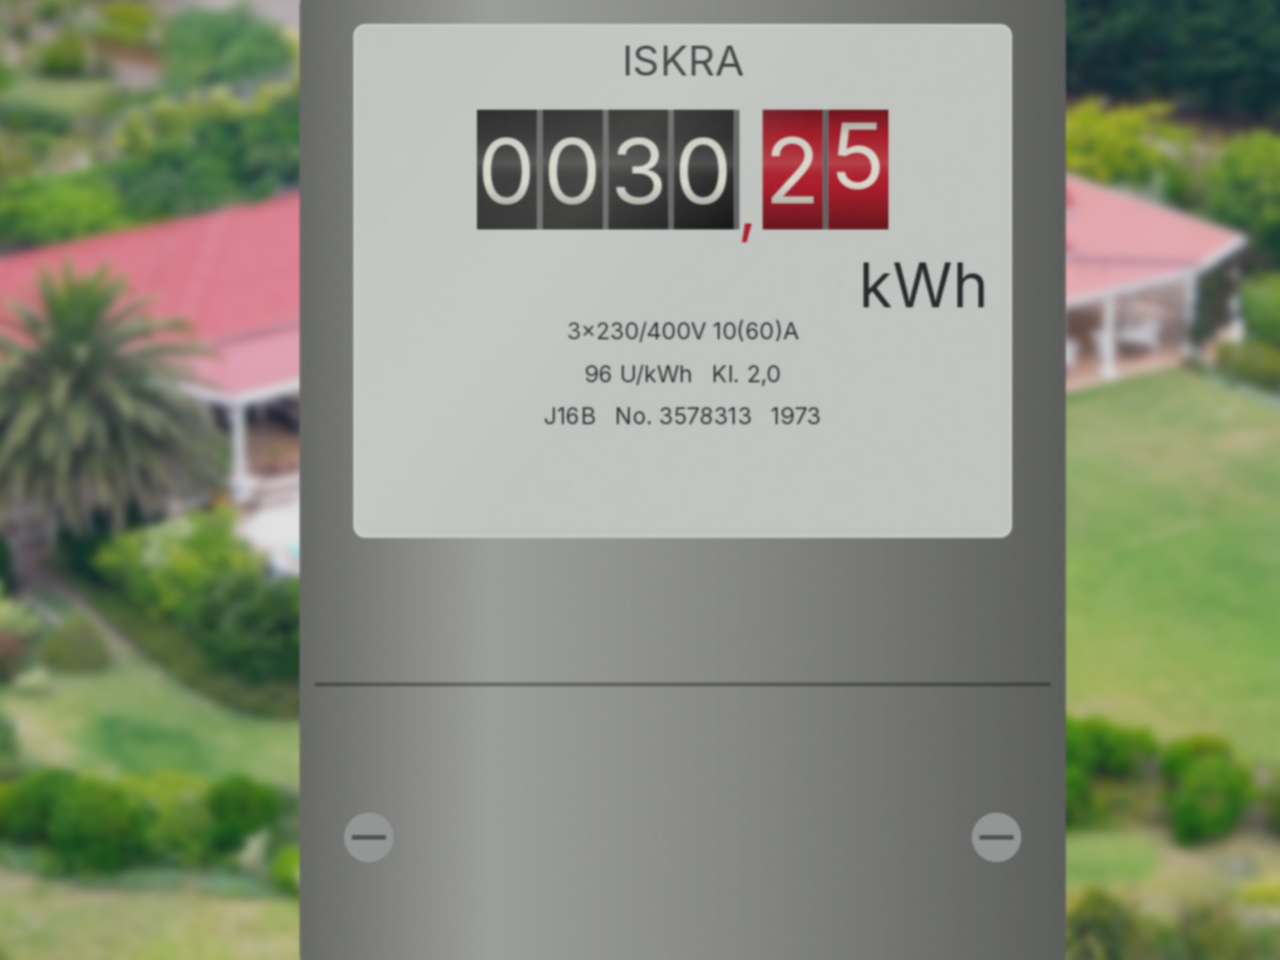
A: 30.25 kWh
